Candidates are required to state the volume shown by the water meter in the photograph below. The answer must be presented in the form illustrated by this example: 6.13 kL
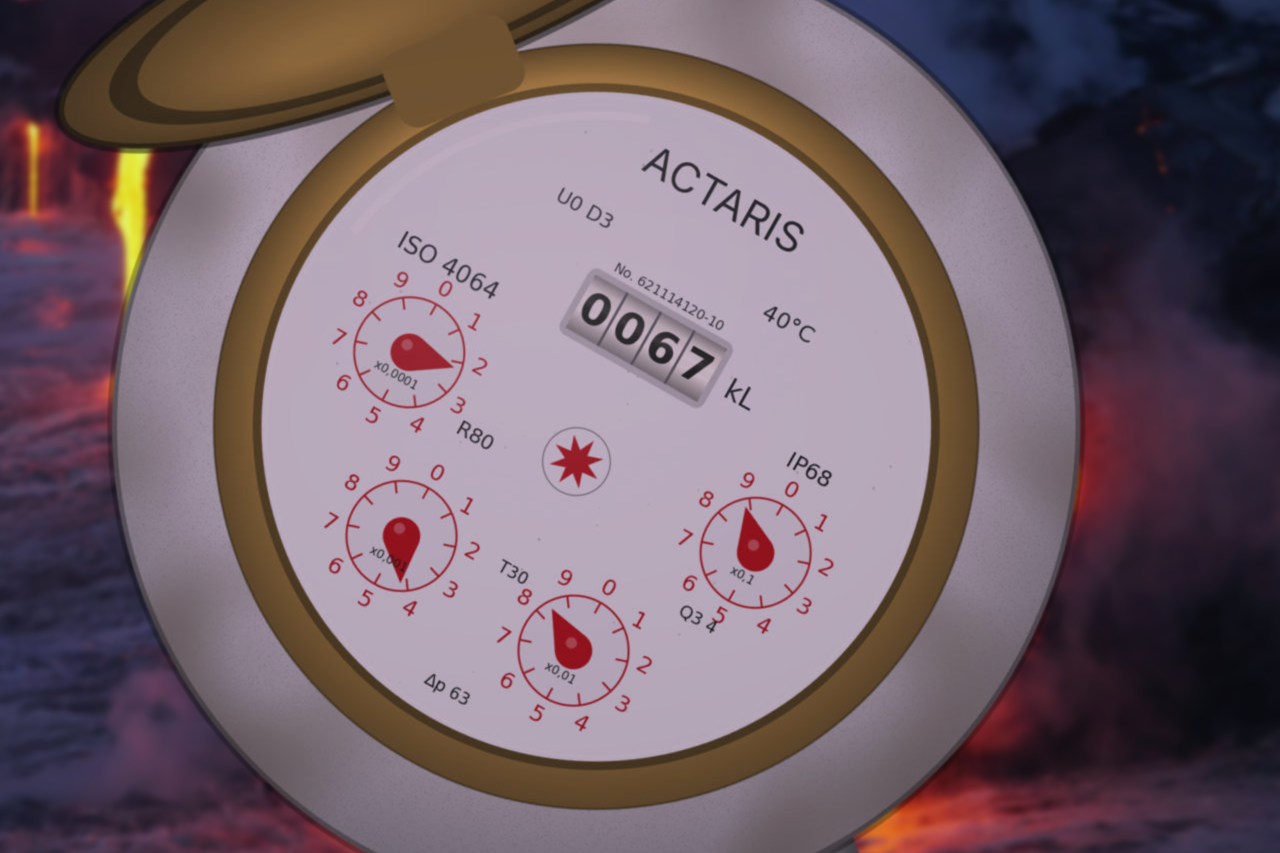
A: 67.8842 kL
